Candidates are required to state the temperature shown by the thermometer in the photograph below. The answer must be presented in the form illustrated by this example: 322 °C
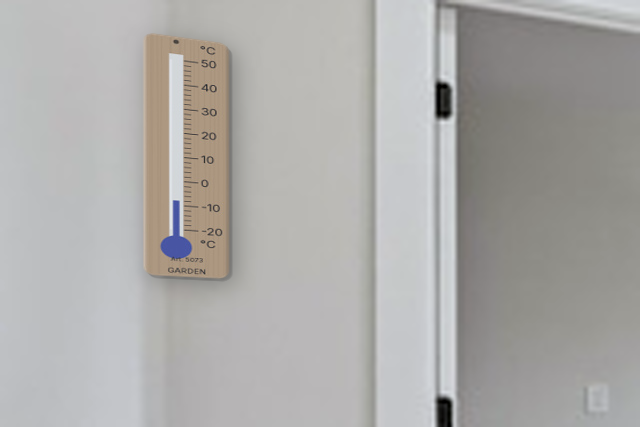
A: -8 °C
